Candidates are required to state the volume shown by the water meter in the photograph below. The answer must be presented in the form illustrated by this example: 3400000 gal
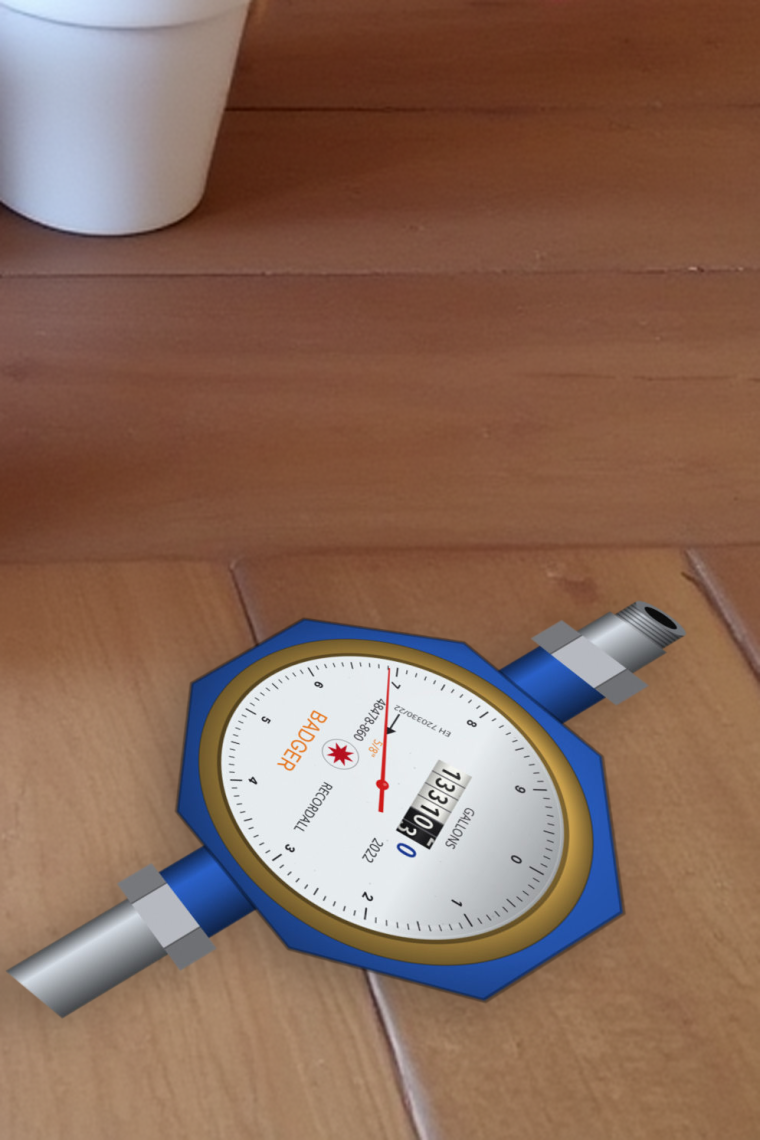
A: 1331026.9 gal
